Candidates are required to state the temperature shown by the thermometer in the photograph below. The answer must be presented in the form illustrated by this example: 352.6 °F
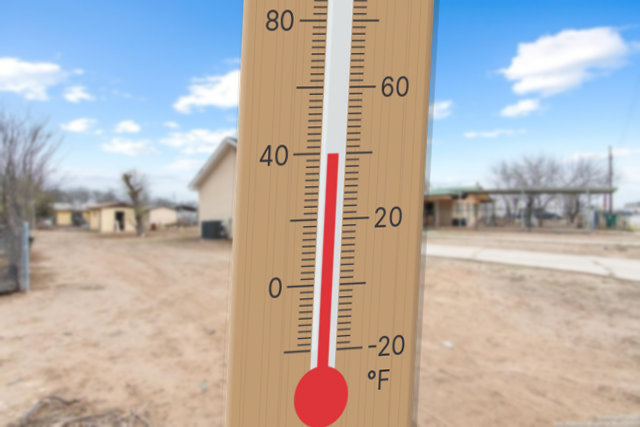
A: 40 °F
